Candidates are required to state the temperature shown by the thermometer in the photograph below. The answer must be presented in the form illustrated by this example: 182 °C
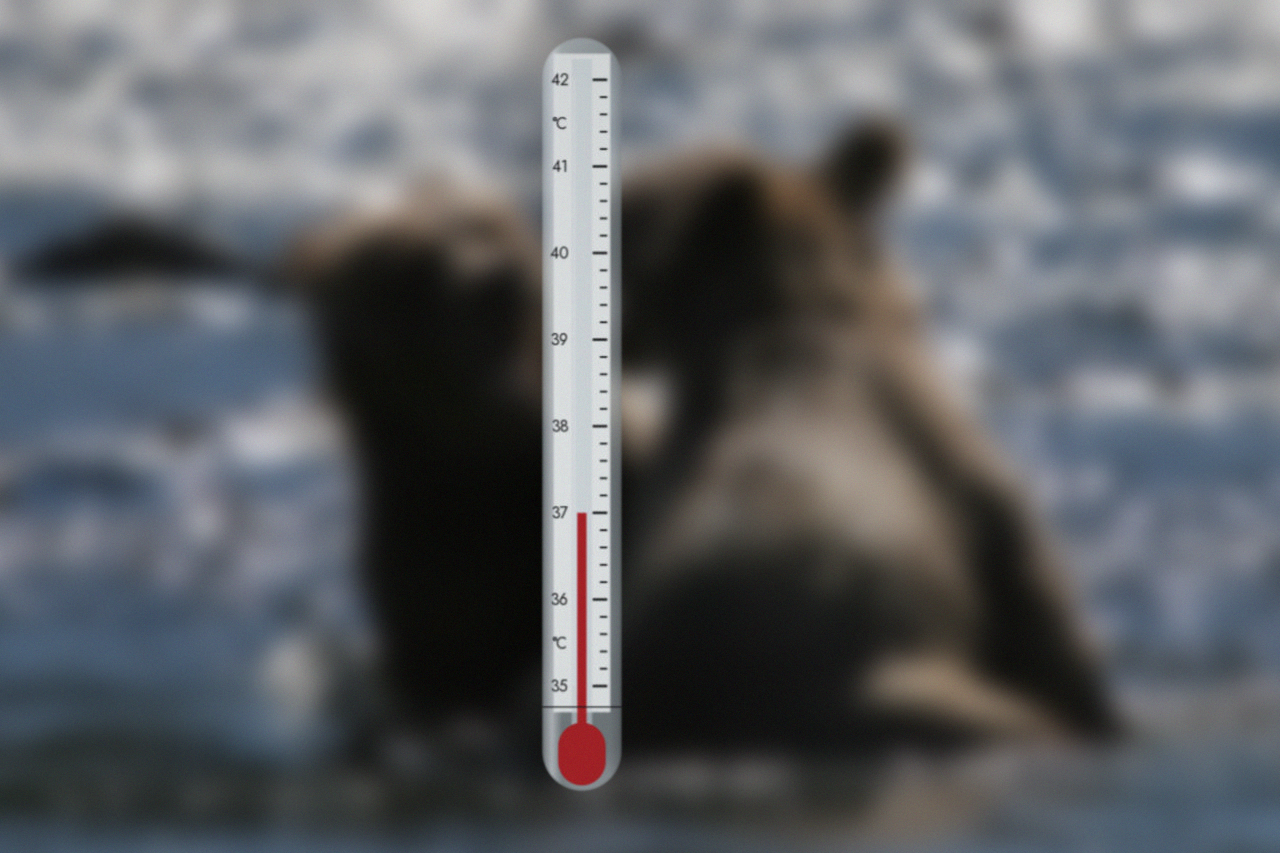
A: 37 °C
